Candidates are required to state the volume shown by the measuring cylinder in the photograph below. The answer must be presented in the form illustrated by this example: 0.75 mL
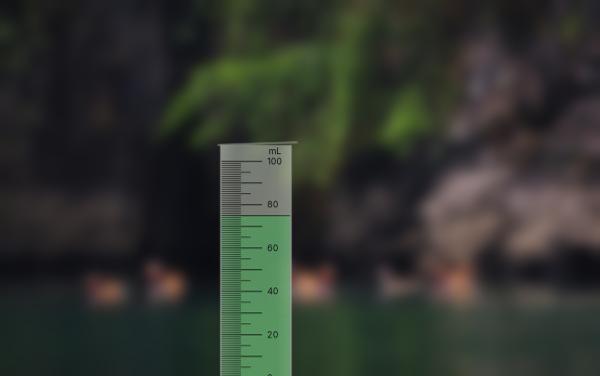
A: 75 mL
